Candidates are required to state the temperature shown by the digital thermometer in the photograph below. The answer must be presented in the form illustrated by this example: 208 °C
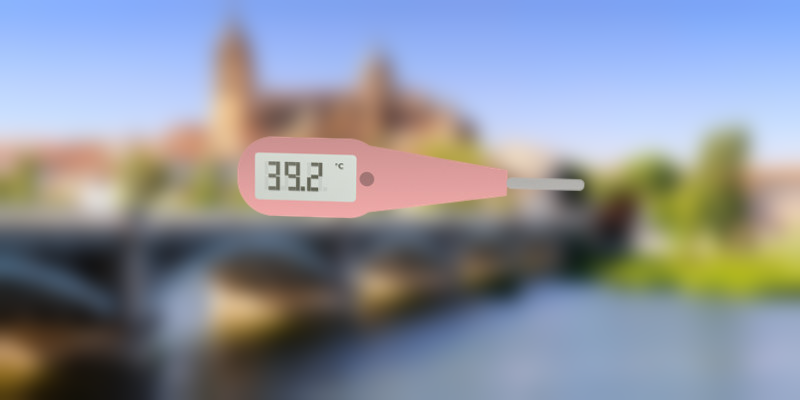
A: 39.2 °C
